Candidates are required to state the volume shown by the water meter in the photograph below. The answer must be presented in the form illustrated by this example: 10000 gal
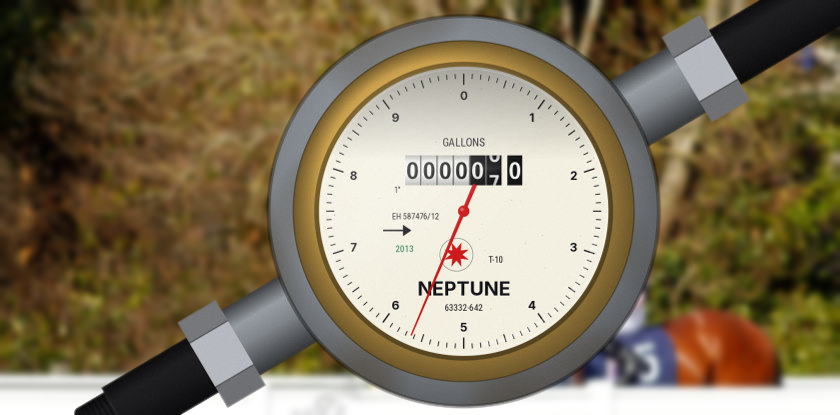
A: 65.6 gal
